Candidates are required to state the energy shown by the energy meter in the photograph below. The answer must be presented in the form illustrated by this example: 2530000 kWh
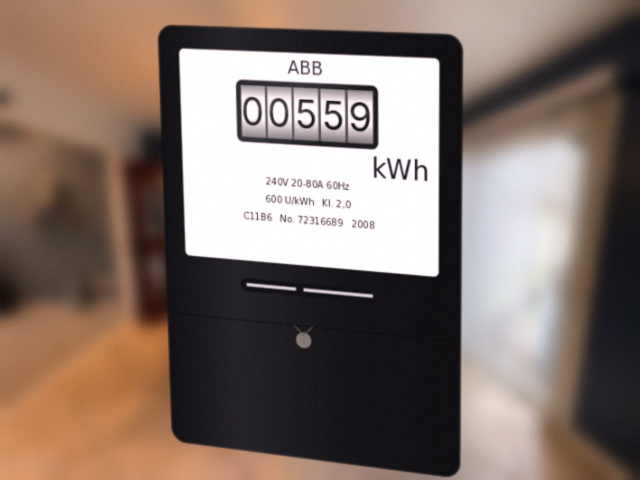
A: 559 kWh
